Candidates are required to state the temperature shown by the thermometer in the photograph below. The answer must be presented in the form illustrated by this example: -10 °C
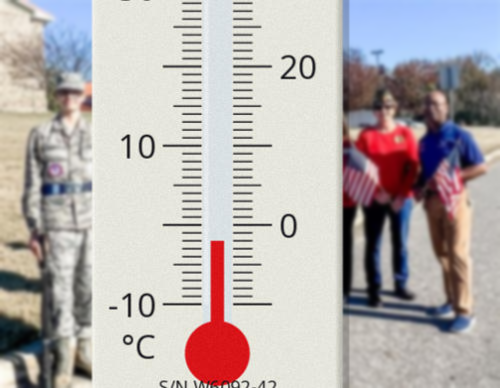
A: -2 °C
